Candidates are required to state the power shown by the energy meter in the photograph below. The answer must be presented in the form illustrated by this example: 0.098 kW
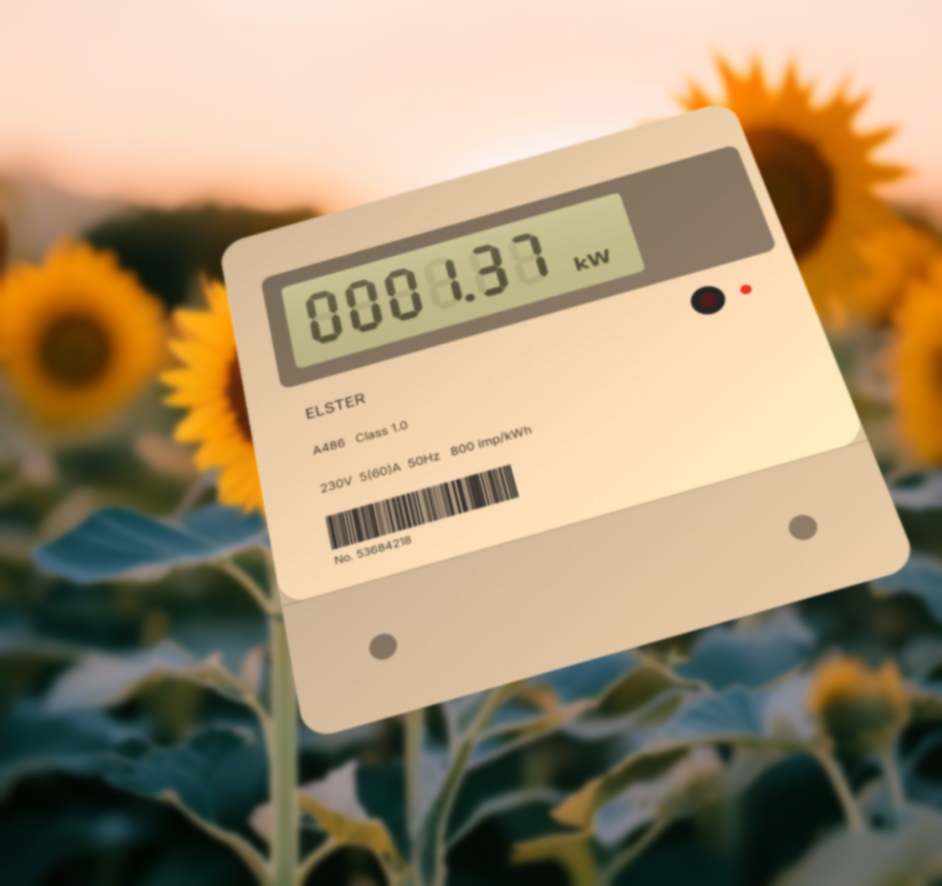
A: 1.37 kW
